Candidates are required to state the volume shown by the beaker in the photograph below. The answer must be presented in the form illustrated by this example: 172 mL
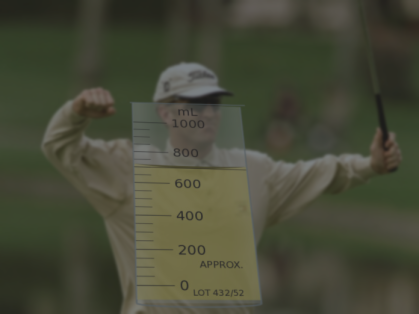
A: 700 mL
